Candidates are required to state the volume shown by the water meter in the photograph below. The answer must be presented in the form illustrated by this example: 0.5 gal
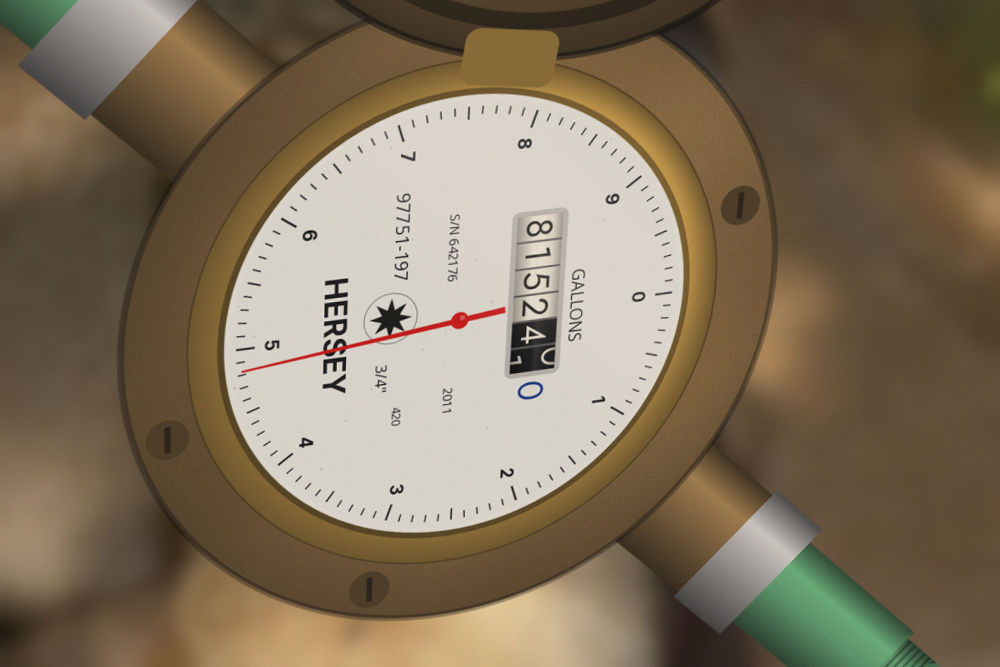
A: 8152404.8 gal
